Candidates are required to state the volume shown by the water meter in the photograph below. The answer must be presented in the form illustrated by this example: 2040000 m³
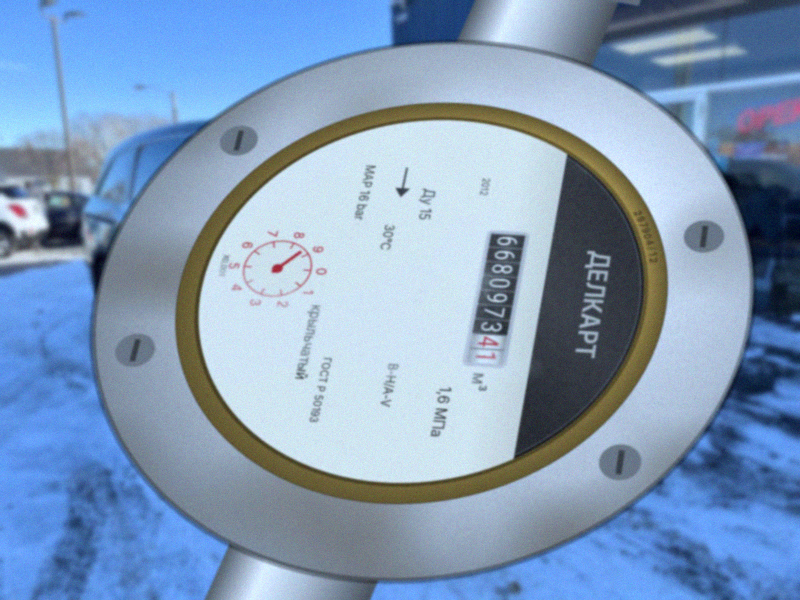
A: 6680973.418 m³
